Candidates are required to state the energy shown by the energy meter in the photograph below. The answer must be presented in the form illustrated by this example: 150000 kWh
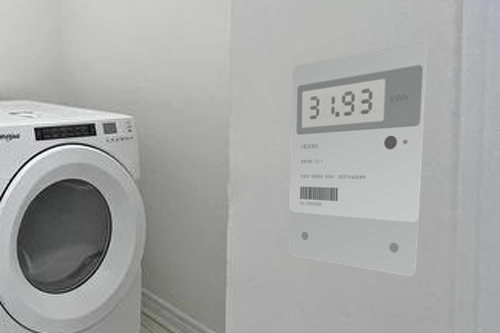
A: 31.93 kWh
